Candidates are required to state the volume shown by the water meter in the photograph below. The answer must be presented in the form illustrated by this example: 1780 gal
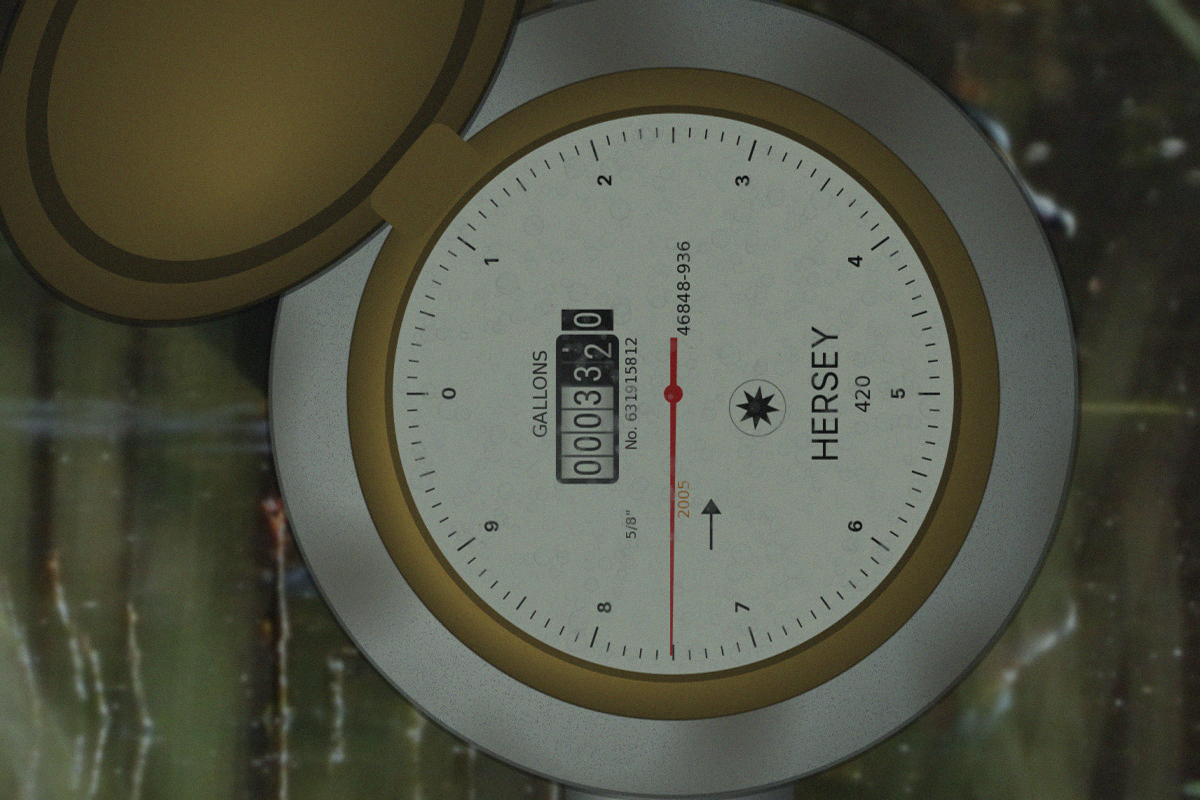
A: 3317.5 gal
